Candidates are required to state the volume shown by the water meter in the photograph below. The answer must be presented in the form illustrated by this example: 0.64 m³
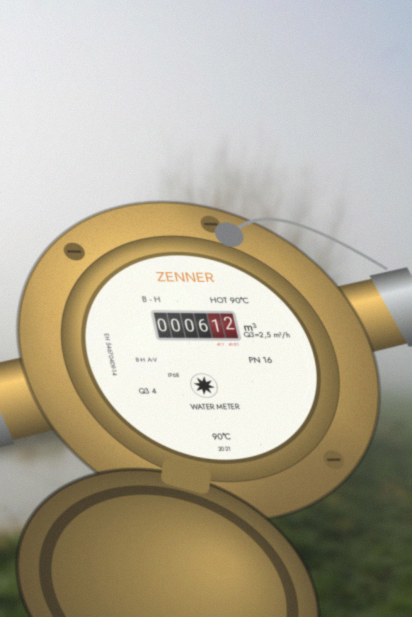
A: 6.12 m³
